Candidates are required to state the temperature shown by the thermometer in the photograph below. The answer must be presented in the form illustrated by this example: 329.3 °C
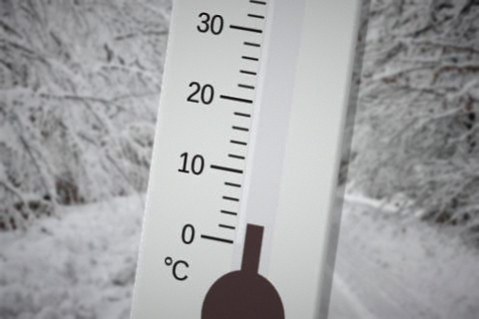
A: 3 °C
